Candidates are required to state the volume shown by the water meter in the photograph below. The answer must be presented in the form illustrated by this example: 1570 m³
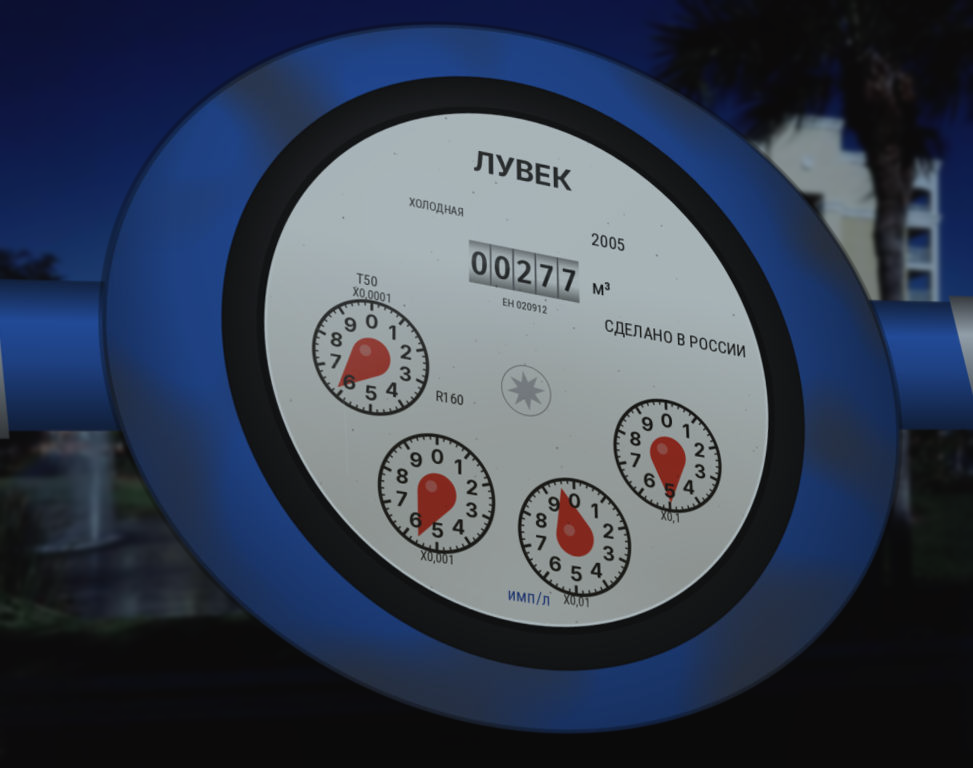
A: 277.4956 m³
